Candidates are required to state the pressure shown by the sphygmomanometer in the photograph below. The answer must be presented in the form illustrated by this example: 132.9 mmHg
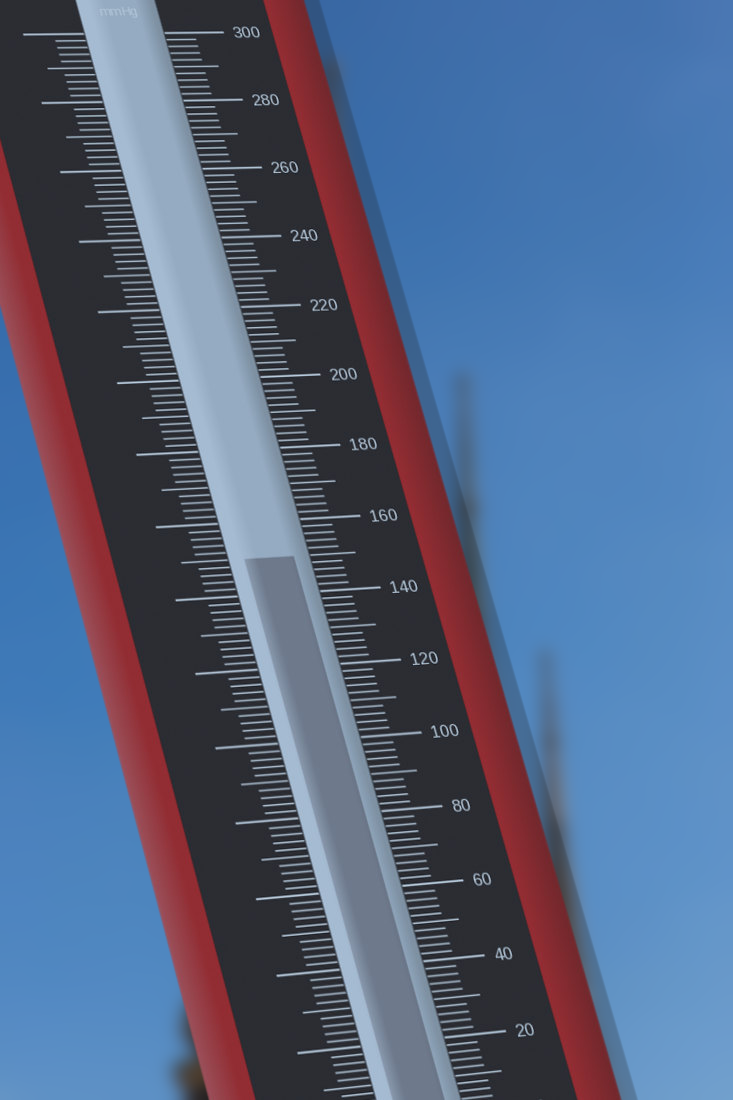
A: 150 mmHg
